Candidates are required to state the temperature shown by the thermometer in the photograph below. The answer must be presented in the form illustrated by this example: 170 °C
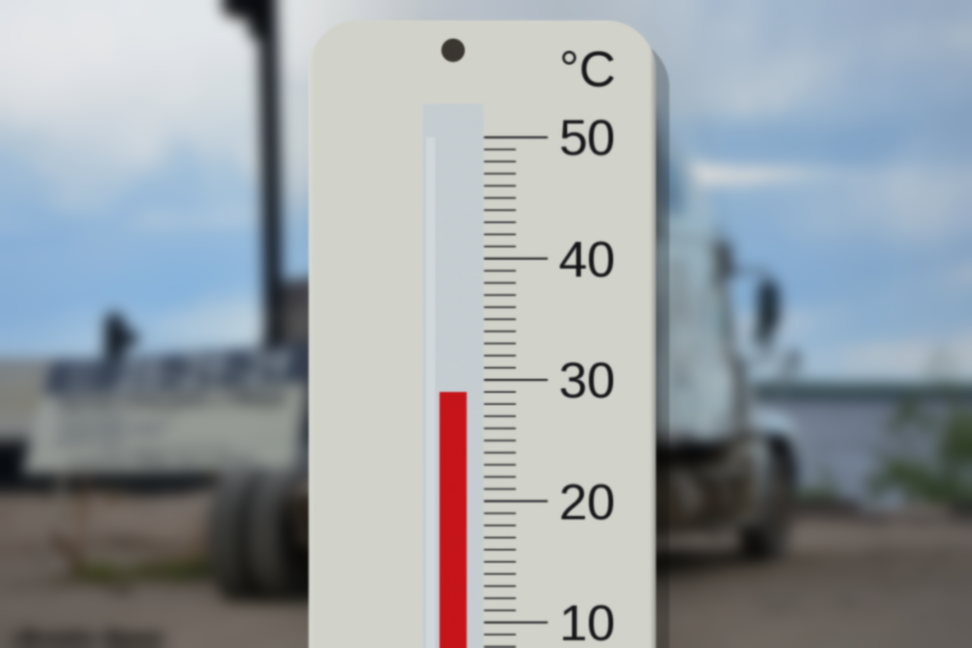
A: 29 °C
